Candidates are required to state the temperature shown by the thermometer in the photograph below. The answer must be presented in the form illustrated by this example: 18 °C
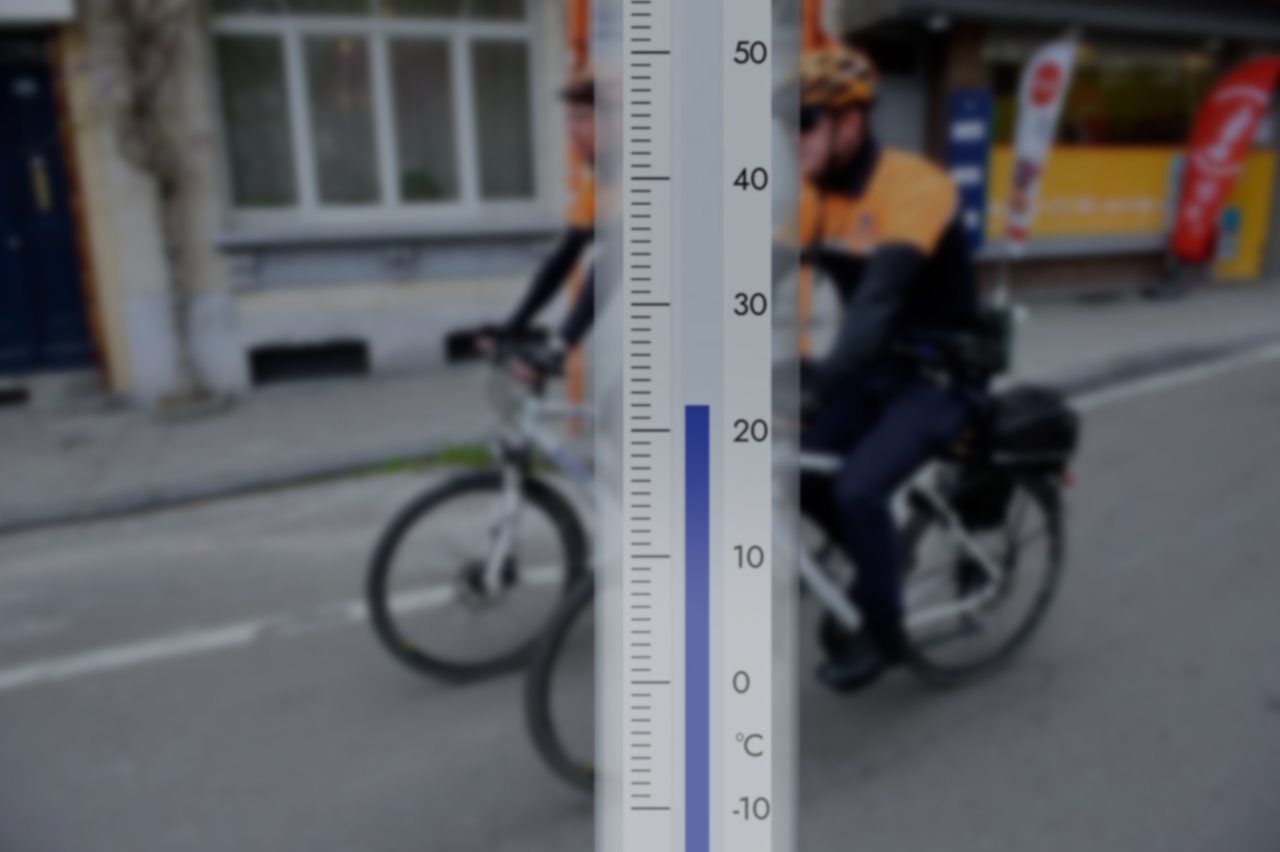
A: 22 °C
